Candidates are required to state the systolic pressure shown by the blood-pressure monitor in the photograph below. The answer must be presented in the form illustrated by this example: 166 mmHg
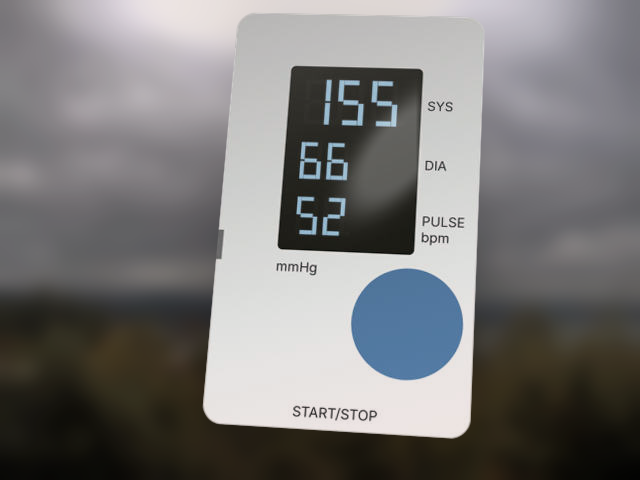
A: 155 mmHg
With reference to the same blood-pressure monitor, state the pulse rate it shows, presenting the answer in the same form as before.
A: 52 bpm
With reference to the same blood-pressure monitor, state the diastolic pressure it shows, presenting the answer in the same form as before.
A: 66 mmHg
